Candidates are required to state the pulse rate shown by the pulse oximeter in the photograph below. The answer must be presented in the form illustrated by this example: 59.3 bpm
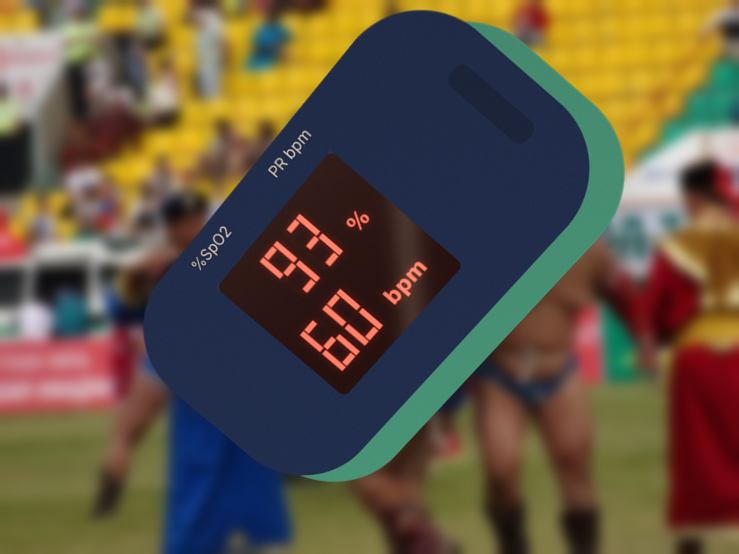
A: 60 bpm
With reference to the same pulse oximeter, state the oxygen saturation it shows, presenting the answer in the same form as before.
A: 93 %
